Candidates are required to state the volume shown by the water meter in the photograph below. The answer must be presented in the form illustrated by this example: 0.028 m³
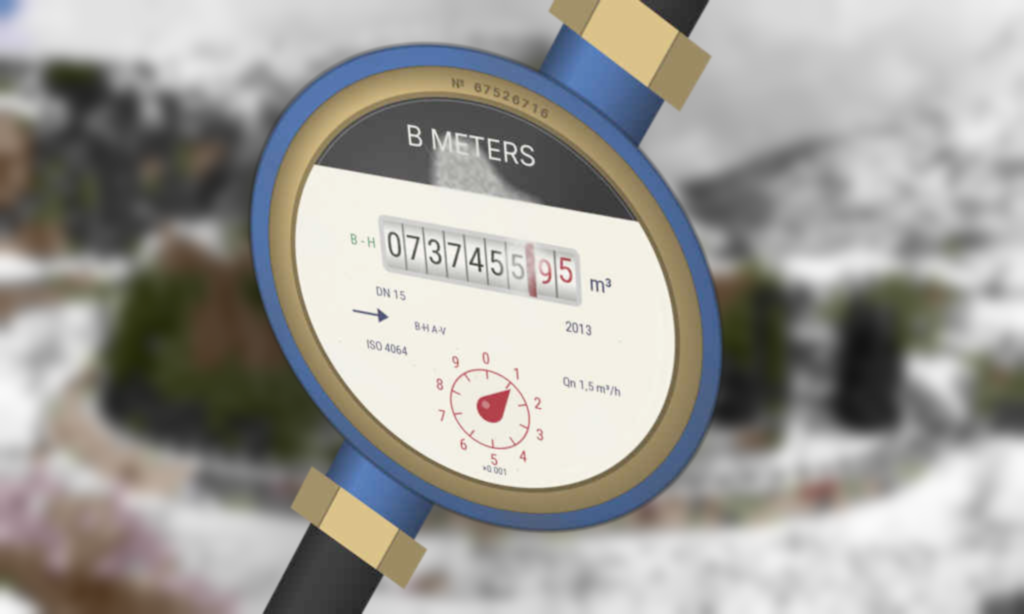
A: 737455.951 m³
